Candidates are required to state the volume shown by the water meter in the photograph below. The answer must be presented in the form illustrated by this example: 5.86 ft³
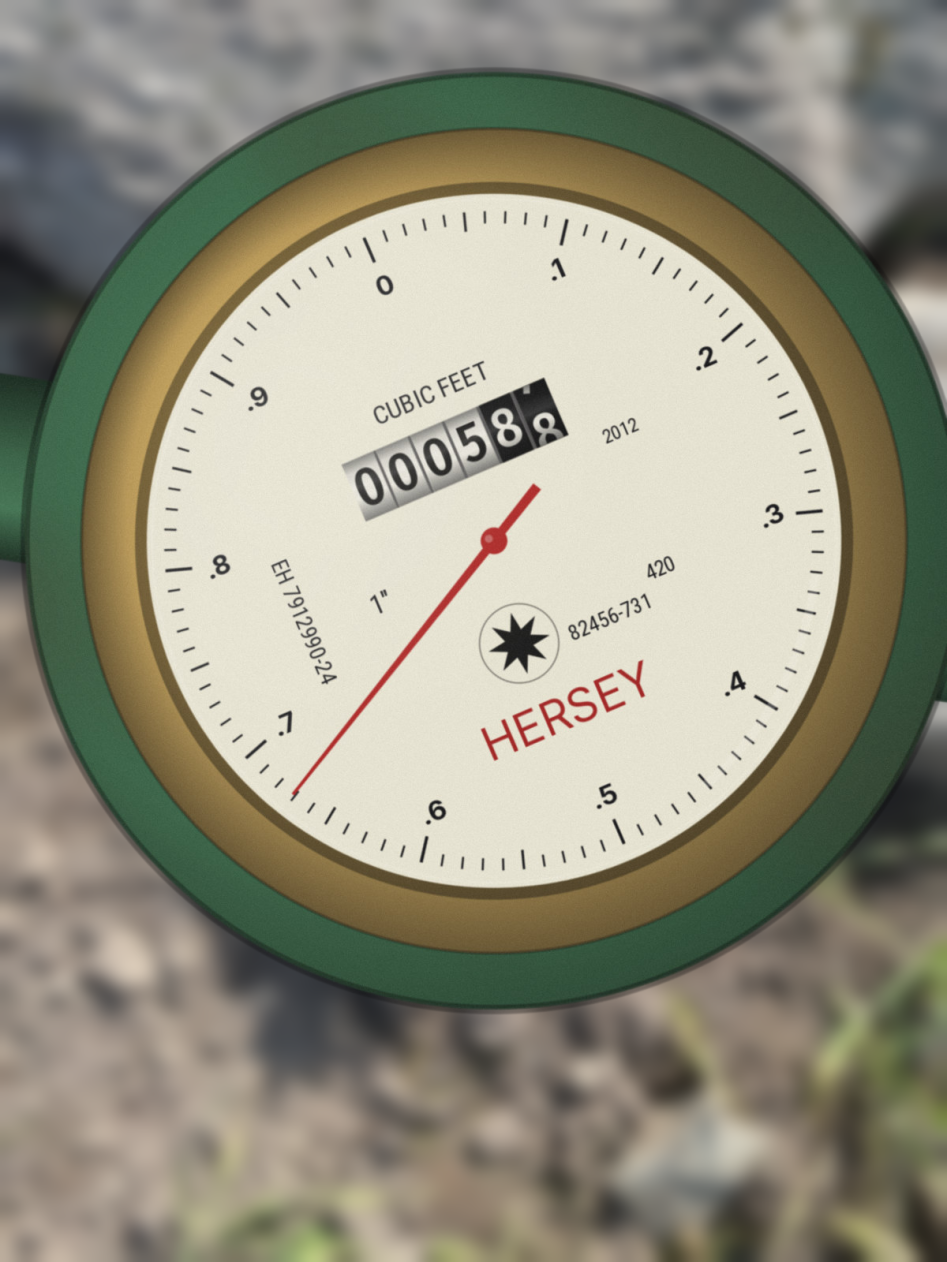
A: 587.67 ft³
